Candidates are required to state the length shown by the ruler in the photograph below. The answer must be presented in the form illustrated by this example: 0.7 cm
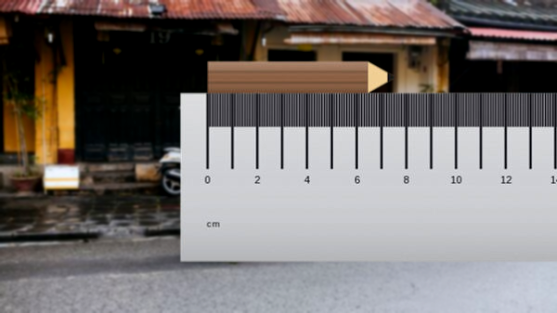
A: 7.5 cm
